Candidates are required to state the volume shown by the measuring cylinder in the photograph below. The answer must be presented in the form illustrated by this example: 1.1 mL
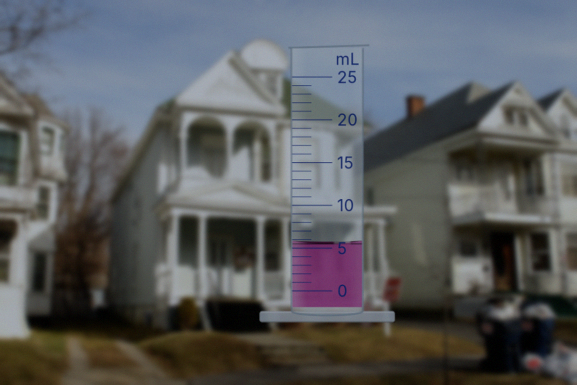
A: 5.5 mL
